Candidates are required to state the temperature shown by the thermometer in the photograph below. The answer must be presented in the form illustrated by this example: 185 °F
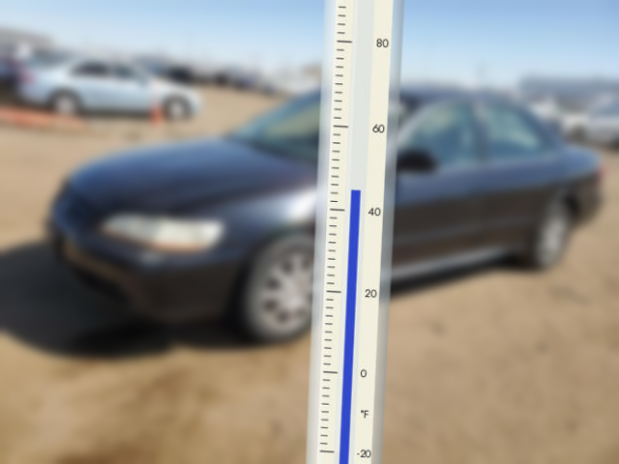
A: 45 °F
